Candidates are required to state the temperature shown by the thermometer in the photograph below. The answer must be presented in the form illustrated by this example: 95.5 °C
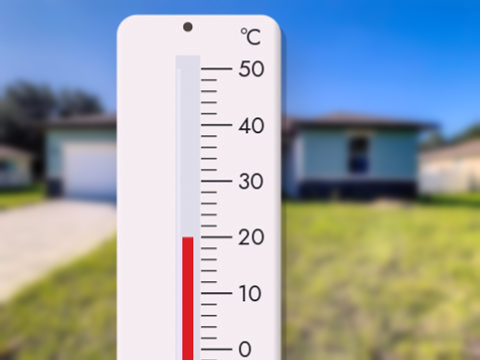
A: 20 °C
